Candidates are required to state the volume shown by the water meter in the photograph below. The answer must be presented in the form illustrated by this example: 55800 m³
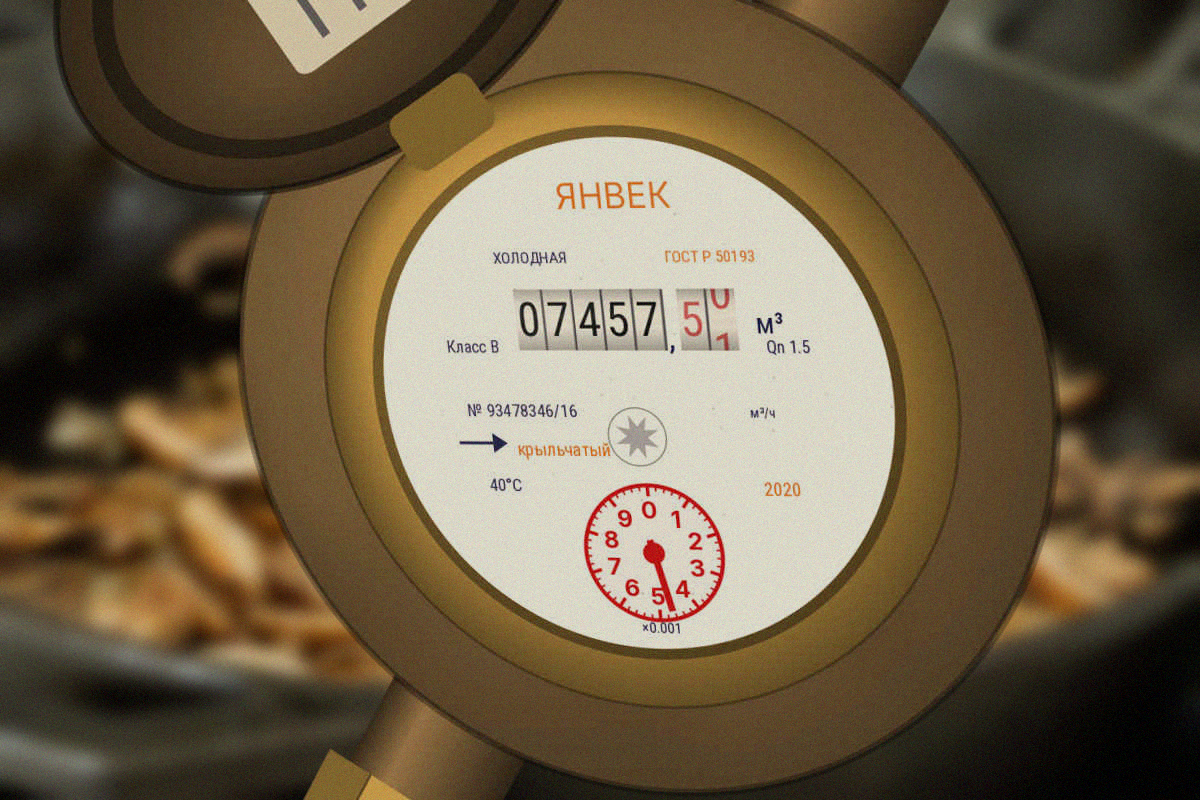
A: 7457.504 m³
